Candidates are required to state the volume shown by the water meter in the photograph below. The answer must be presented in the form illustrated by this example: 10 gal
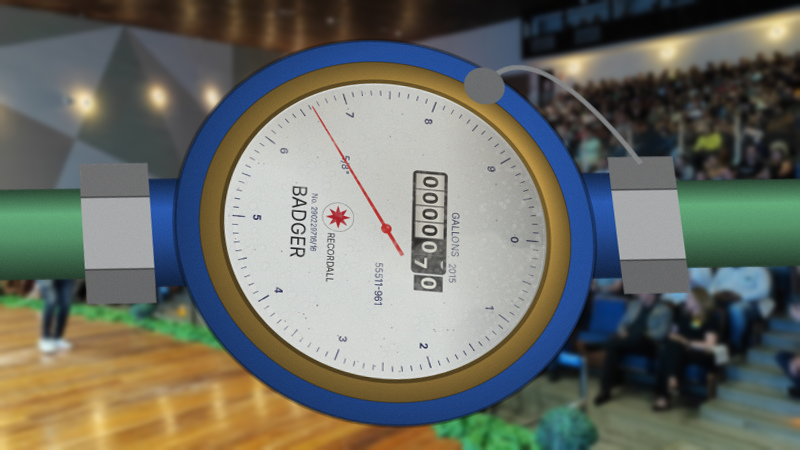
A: 66.6 gal
